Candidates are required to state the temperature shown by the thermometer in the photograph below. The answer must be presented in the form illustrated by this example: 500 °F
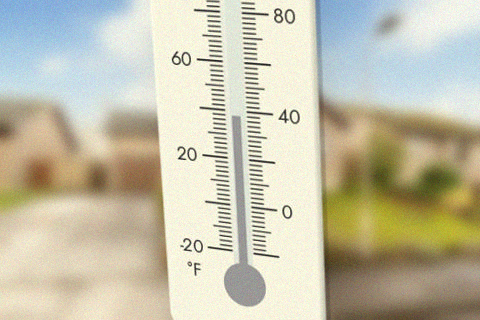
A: 38 °F
